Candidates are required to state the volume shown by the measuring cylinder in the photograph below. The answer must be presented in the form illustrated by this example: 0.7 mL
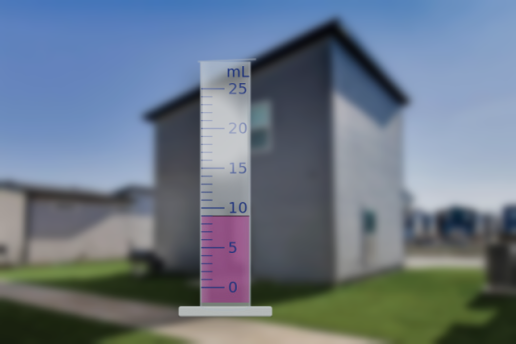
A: 9 mL
